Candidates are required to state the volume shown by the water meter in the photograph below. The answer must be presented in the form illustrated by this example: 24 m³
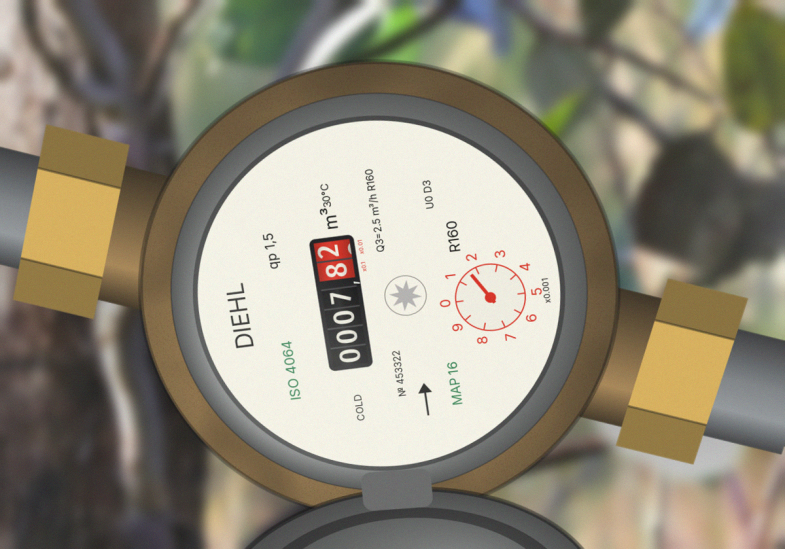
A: 7.821 m³
